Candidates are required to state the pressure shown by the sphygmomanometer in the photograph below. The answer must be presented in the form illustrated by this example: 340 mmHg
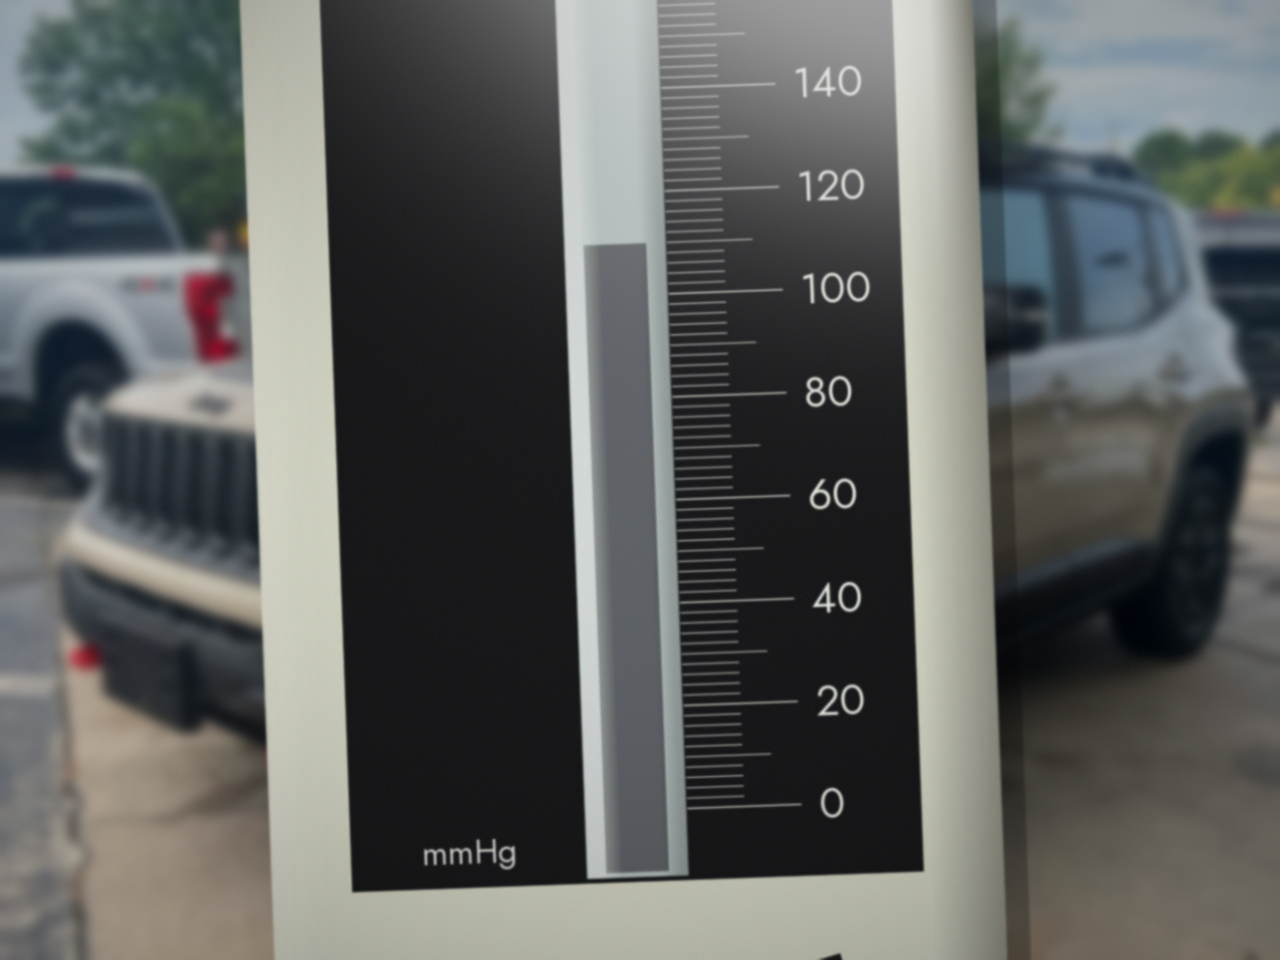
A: 110 mmHg
